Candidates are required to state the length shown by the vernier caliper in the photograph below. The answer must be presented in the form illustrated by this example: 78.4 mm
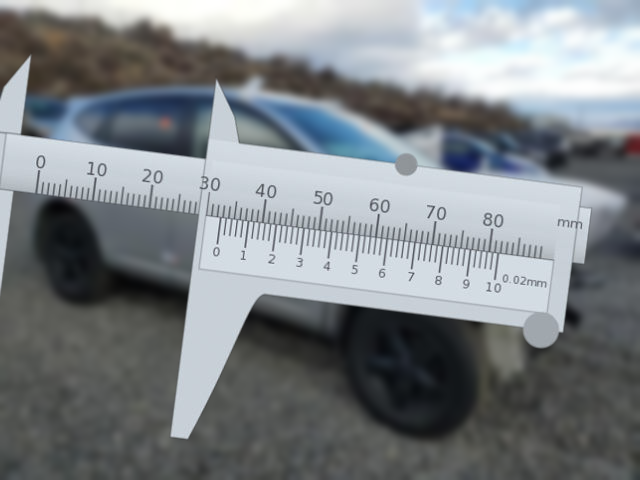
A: 32.6 mm
